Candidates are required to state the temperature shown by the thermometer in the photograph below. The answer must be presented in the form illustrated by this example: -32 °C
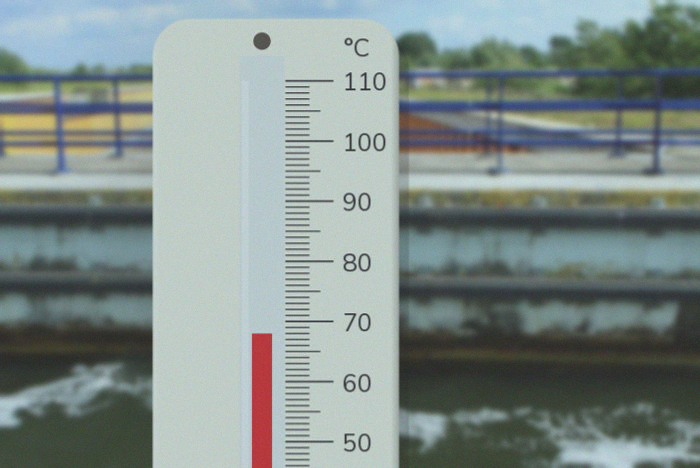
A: 68 °C
